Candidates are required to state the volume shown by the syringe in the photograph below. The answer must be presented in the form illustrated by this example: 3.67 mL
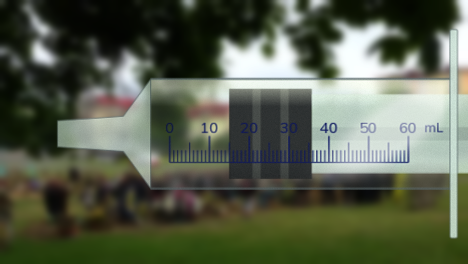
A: 15 mL
